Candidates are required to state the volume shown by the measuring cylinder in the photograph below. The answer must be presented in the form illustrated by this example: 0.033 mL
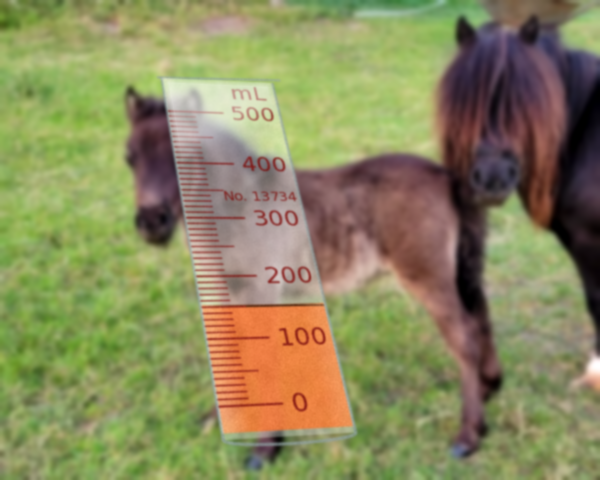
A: 150 mL
